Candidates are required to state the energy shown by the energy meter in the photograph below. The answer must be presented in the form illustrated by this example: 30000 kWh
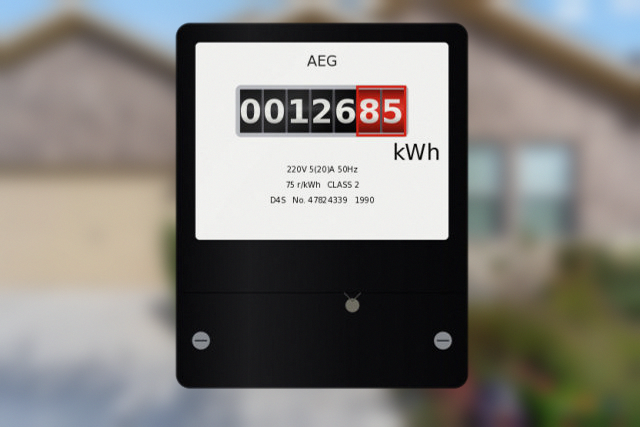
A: 126.85 kWh
